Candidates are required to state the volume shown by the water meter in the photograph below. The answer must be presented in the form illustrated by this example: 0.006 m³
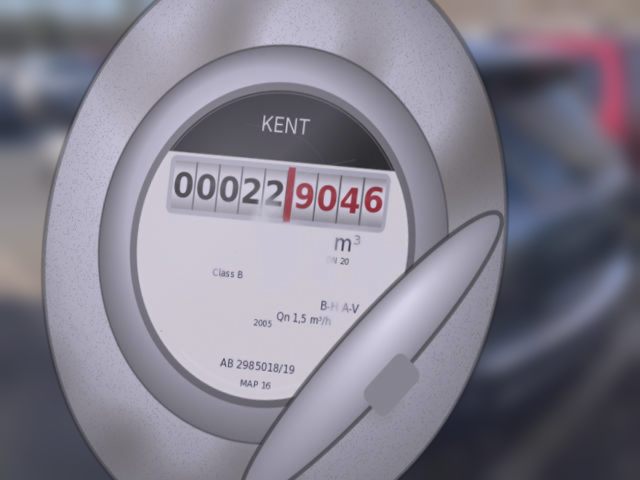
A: 22.9046 m³
